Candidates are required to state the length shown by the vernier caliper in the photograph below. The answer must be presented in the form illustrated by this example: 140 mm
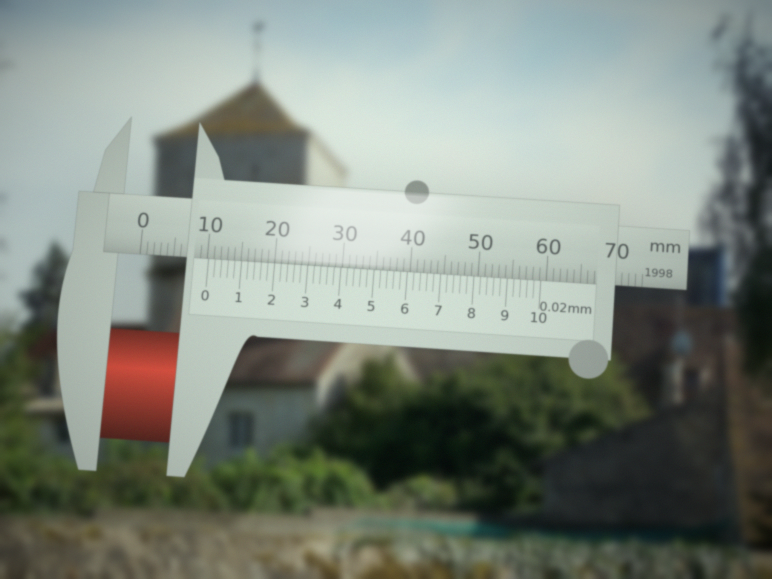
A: 10.2 mm
